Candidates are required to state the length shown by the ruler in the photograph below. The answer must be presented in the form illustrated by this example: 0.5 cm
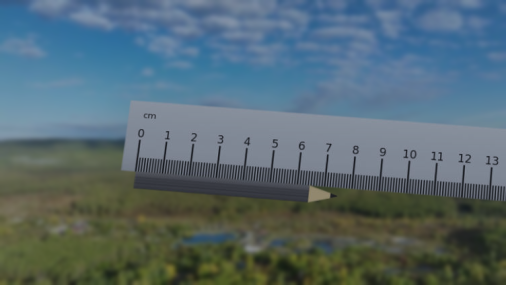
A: 7.5 cm
